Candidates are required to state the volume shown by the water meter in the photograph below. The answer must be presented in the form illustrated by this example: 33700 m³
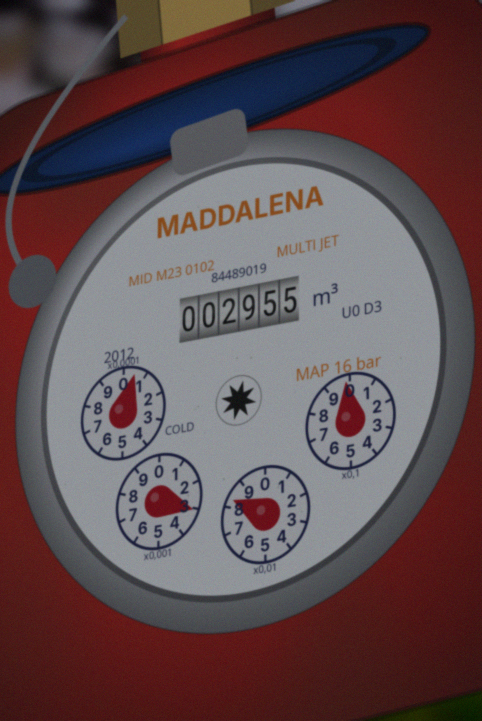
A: 2954.9830 m³
